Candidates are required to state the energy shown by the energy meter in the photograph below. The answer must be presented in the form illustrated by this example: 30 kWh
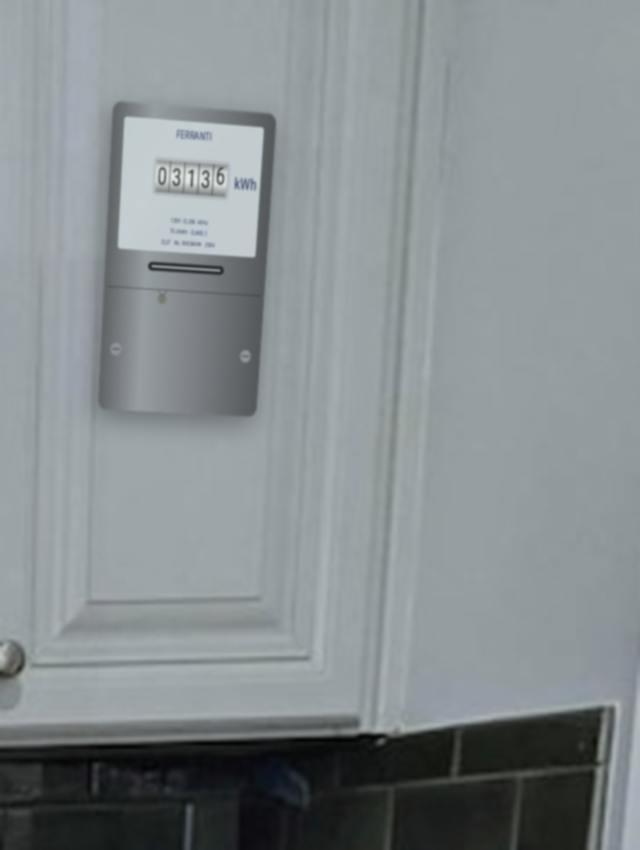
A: 3136 kWh
